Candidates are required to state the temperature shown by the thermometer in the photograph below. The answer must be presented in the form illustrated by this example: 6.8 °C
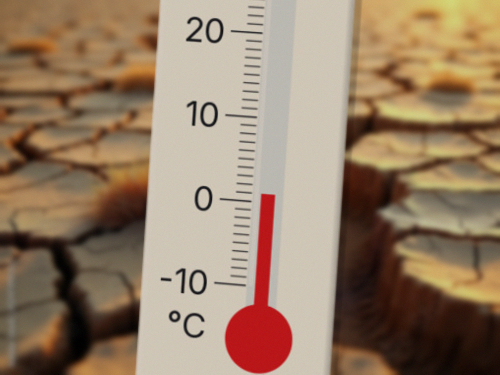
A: 1 °C
